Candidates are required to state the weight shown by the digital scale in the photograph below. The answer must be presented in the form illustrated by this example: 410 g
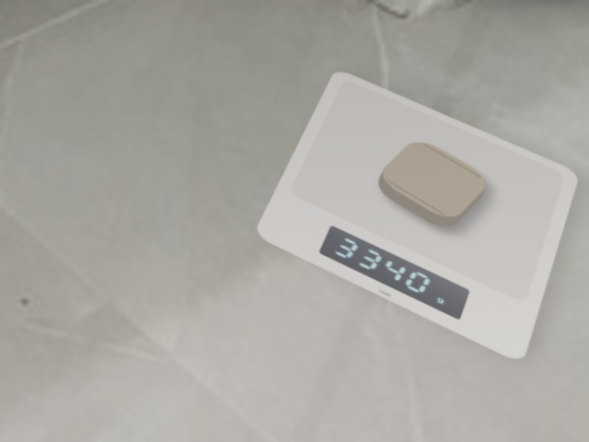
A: 3340 g
